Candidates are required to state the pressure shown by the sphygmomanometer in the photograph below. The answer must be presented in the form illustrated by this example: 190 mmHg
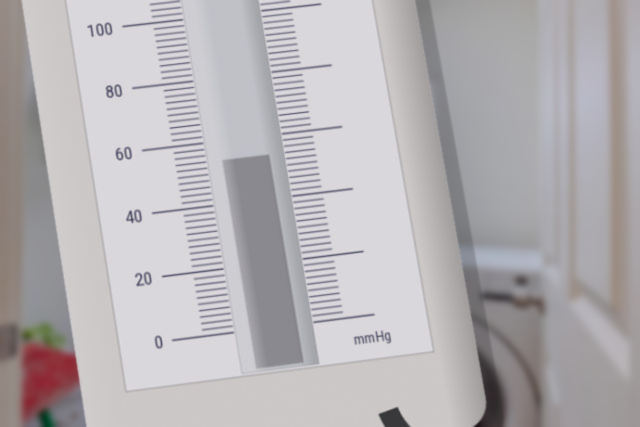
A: 54 mmHg
